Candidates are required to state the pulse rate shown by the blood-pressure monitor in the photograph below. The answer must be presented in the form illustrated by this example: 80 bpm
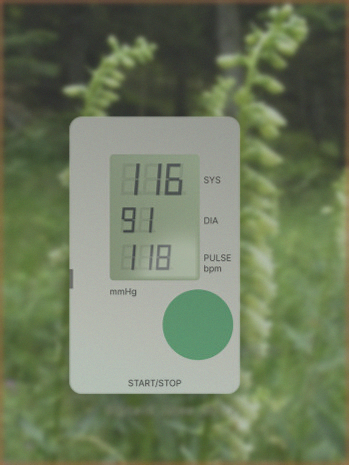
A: 118 bpm
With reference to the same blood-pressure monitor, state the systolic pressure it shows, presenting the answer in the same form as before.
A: 116 mmHg
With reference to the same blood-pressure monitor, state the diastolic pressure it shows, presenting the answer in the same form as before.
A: 91 mmHg
